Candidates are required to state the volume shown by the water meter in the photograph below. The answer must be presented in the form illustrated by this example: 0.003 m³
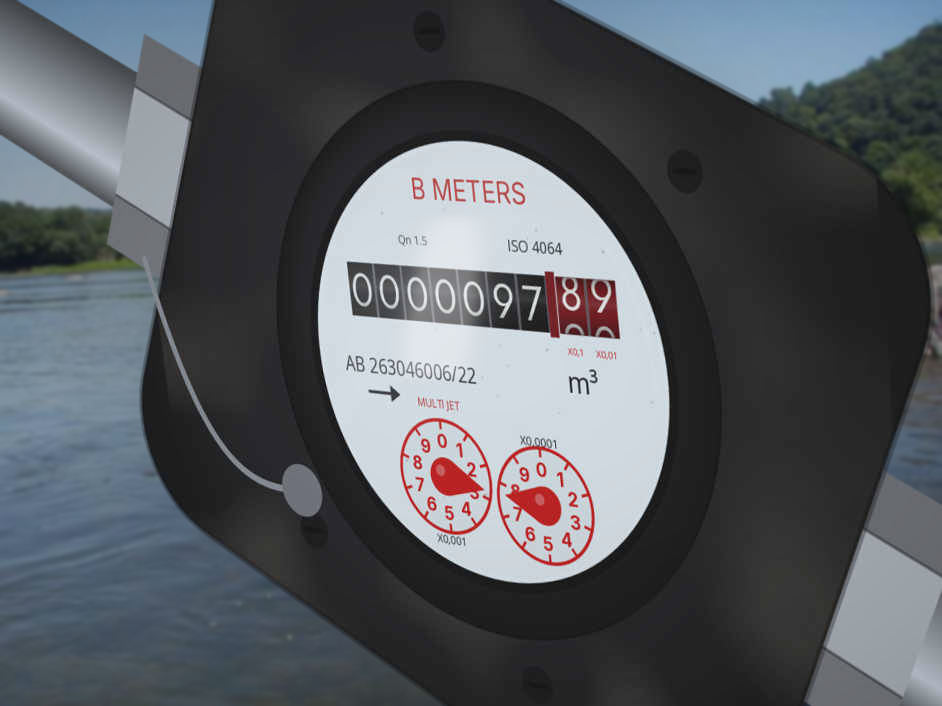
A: 97.8927 m³
